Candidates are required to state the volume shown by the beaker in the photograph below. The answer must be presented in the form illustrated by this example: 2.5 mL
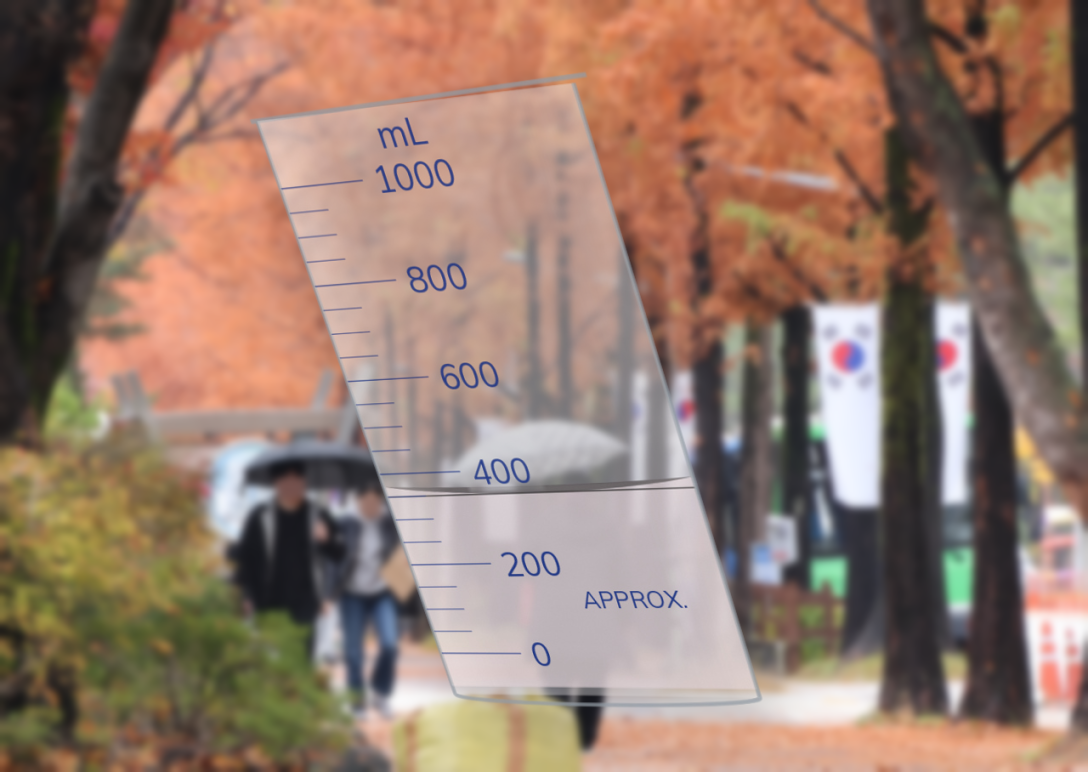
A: 350 mL
